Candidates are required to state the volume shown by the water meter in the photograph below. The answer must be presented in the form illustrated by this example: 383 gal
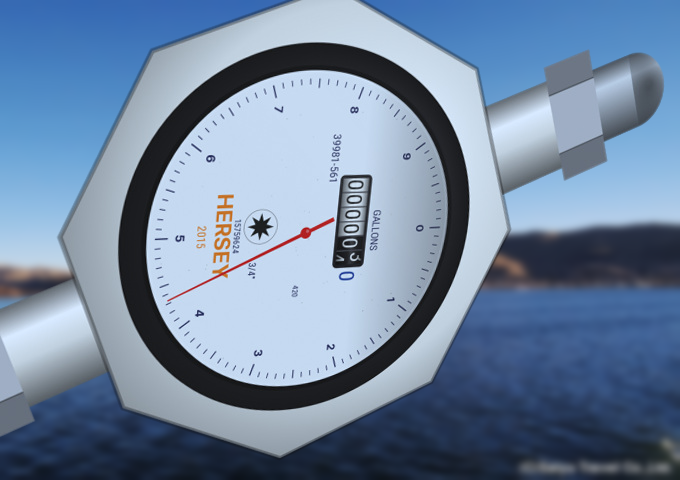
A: 34.3 gal
